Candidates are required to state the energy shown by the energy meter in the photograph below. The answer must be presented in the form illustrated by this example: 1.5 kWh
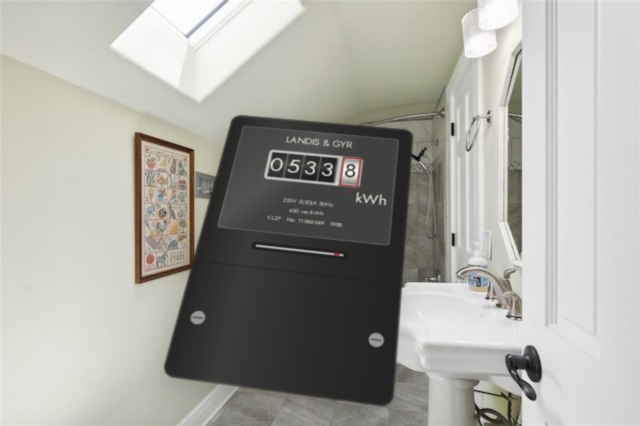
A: 533.8 kWh
